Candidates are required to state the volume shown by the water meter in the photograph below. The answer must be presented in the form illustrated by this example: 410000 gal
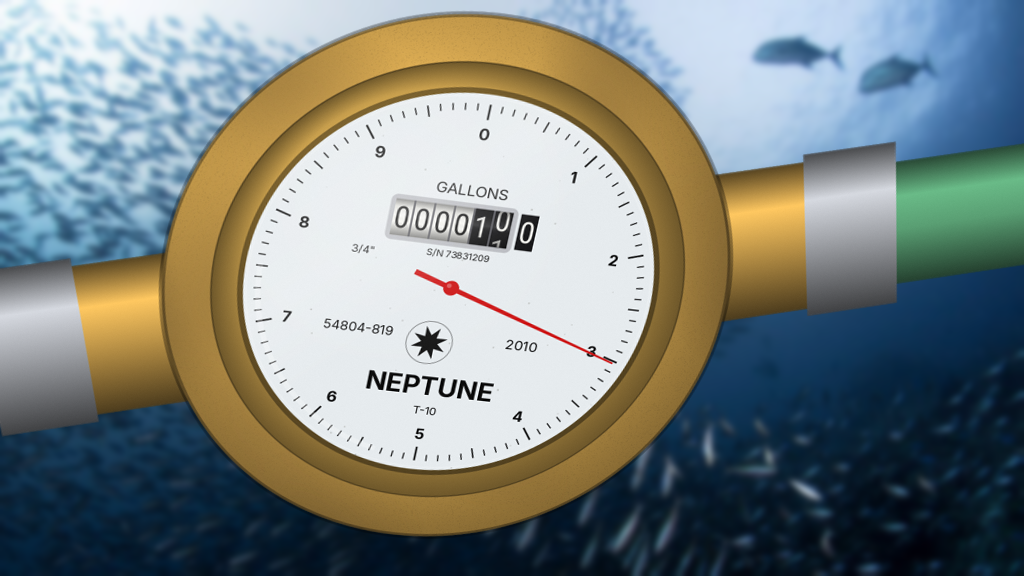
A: 103.0 gal
